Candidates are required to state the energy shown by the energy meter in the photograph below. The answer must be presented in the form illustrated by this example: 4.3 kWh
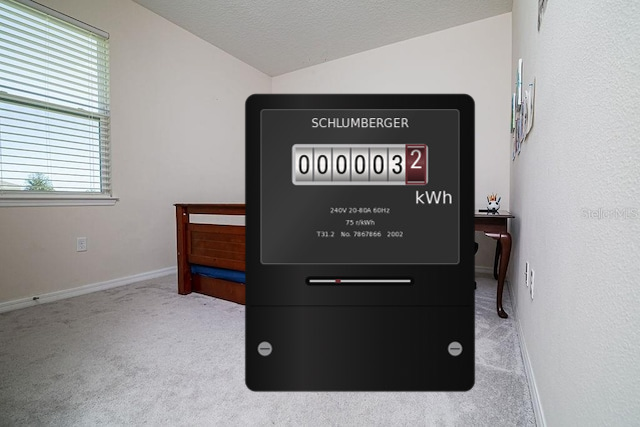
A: 3.2 kWh
